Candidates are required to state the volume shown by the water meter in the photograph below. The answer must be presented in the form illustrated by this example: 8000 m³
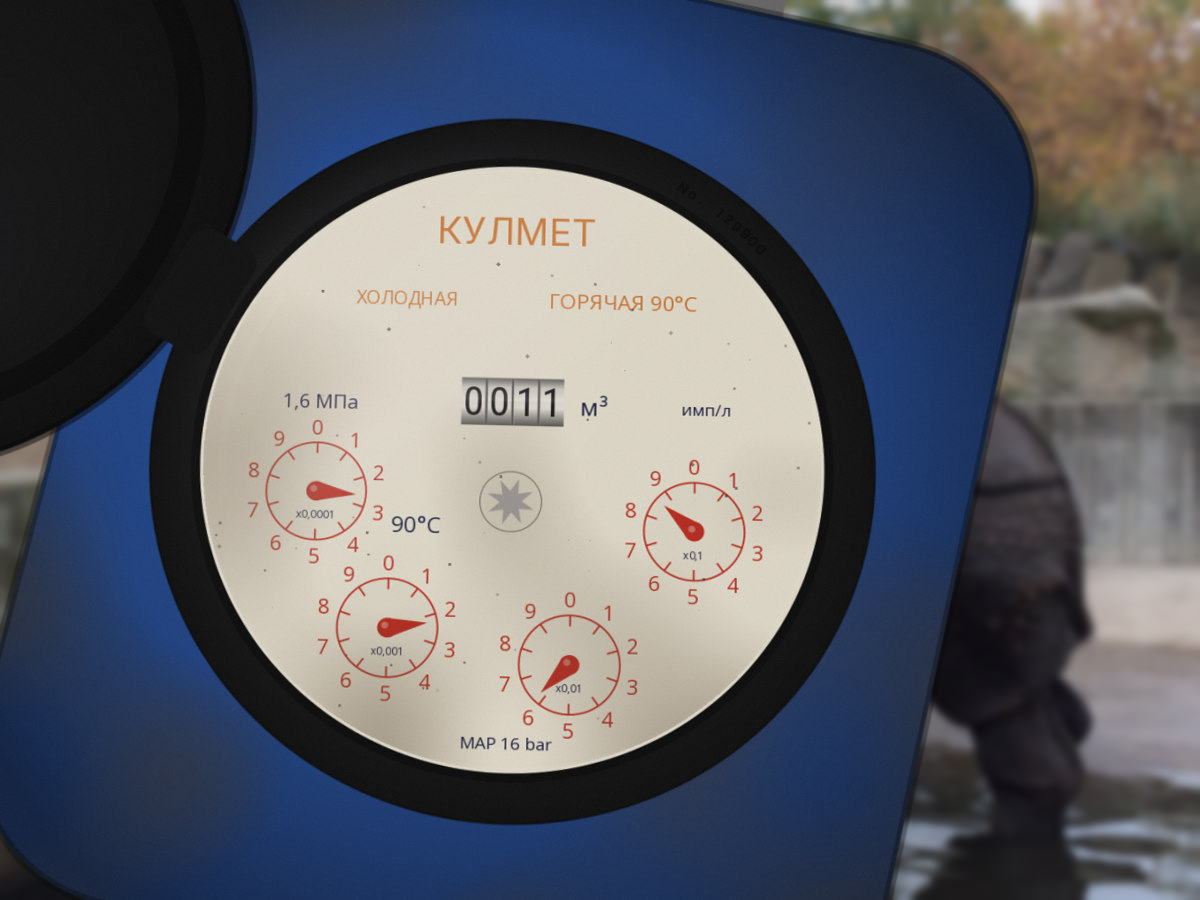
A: 11.8622 m³
